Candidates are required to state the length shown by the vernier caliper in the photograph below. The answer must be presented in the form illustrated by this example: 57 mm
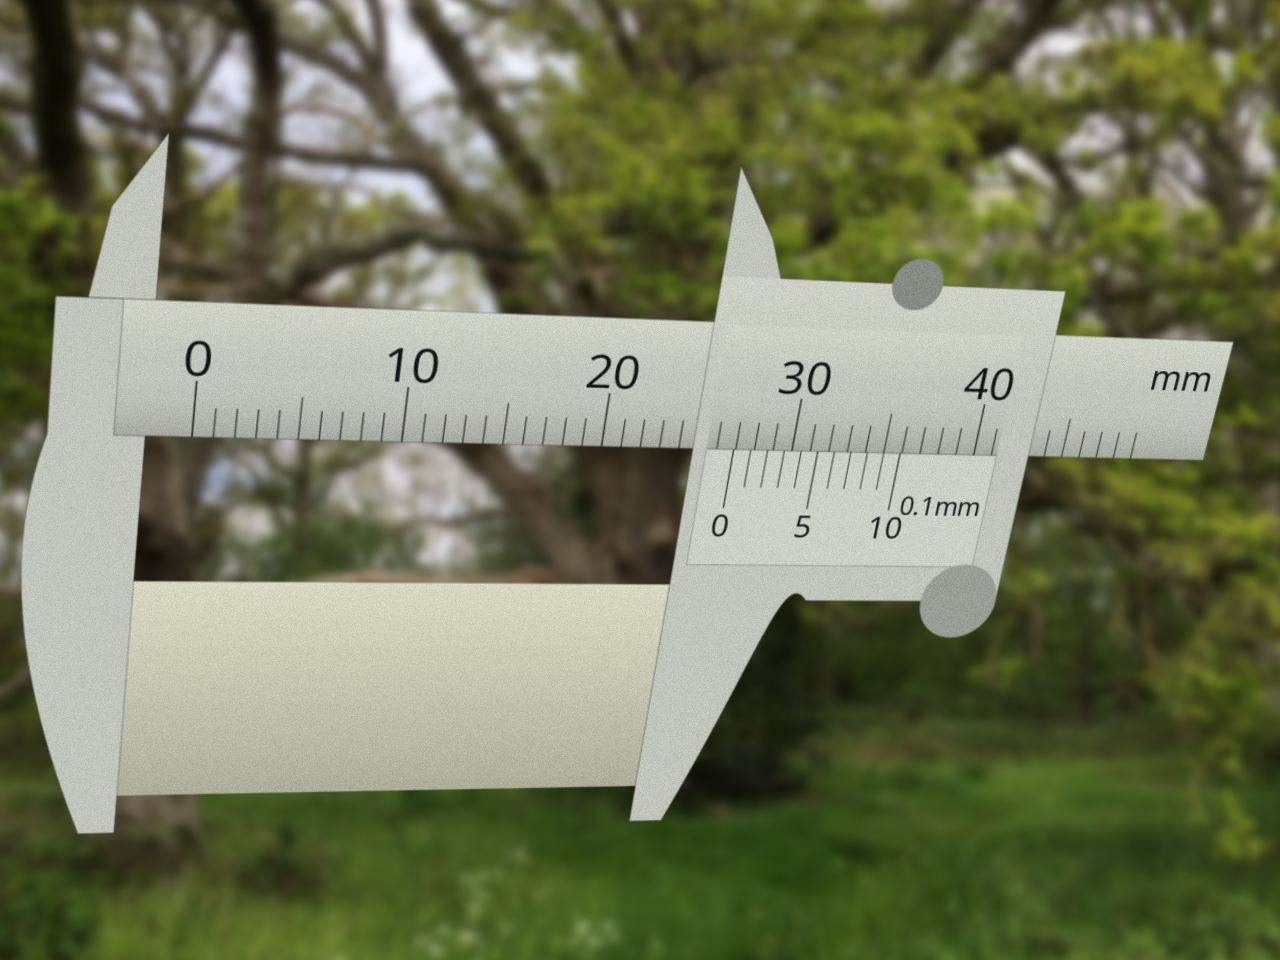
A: 26.9 mm
